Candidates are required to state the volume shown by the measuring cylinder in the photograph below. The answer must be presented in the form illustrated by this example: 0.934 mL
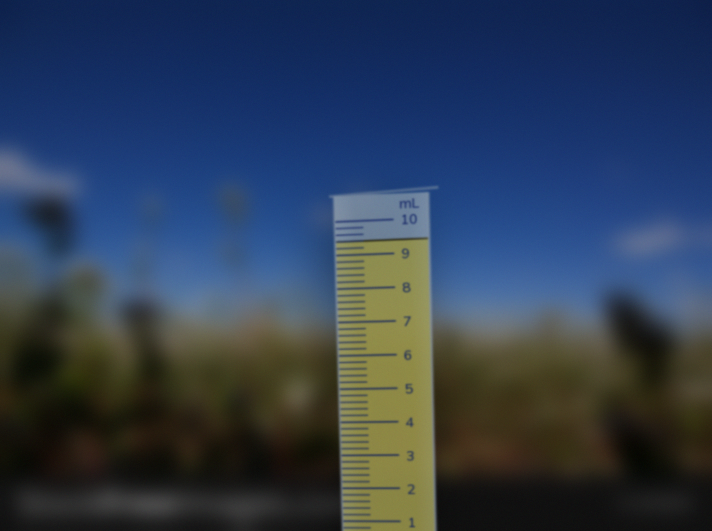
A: 9.4 mL
